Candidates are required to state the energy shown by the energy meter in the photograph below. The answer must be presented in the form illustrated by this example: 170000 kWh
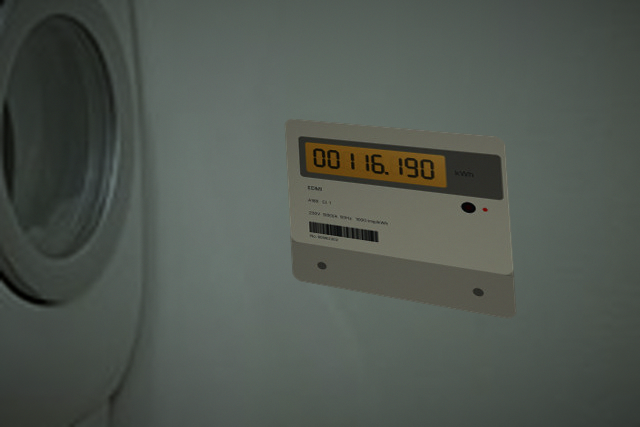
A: 116.190 kWh
